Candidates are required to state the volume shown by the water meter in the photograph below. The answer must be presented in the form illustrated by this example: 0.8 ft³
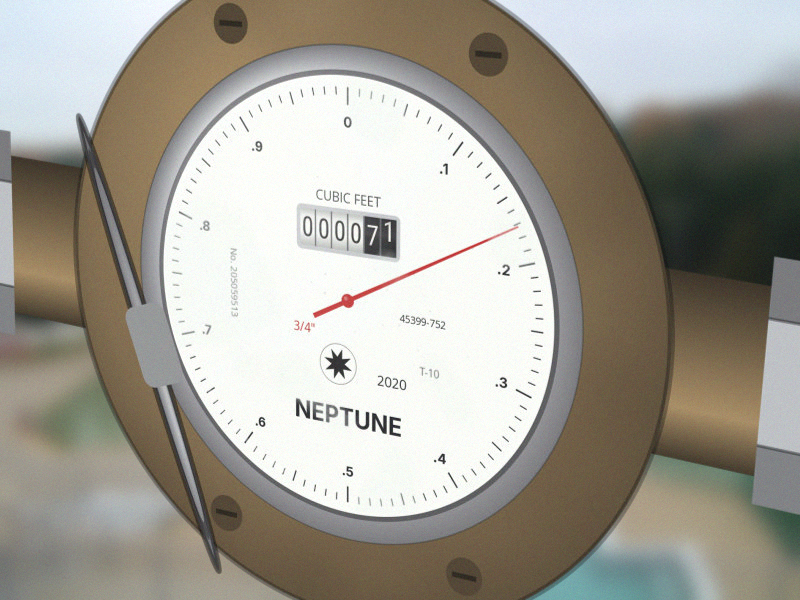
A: 71.17 ft³
